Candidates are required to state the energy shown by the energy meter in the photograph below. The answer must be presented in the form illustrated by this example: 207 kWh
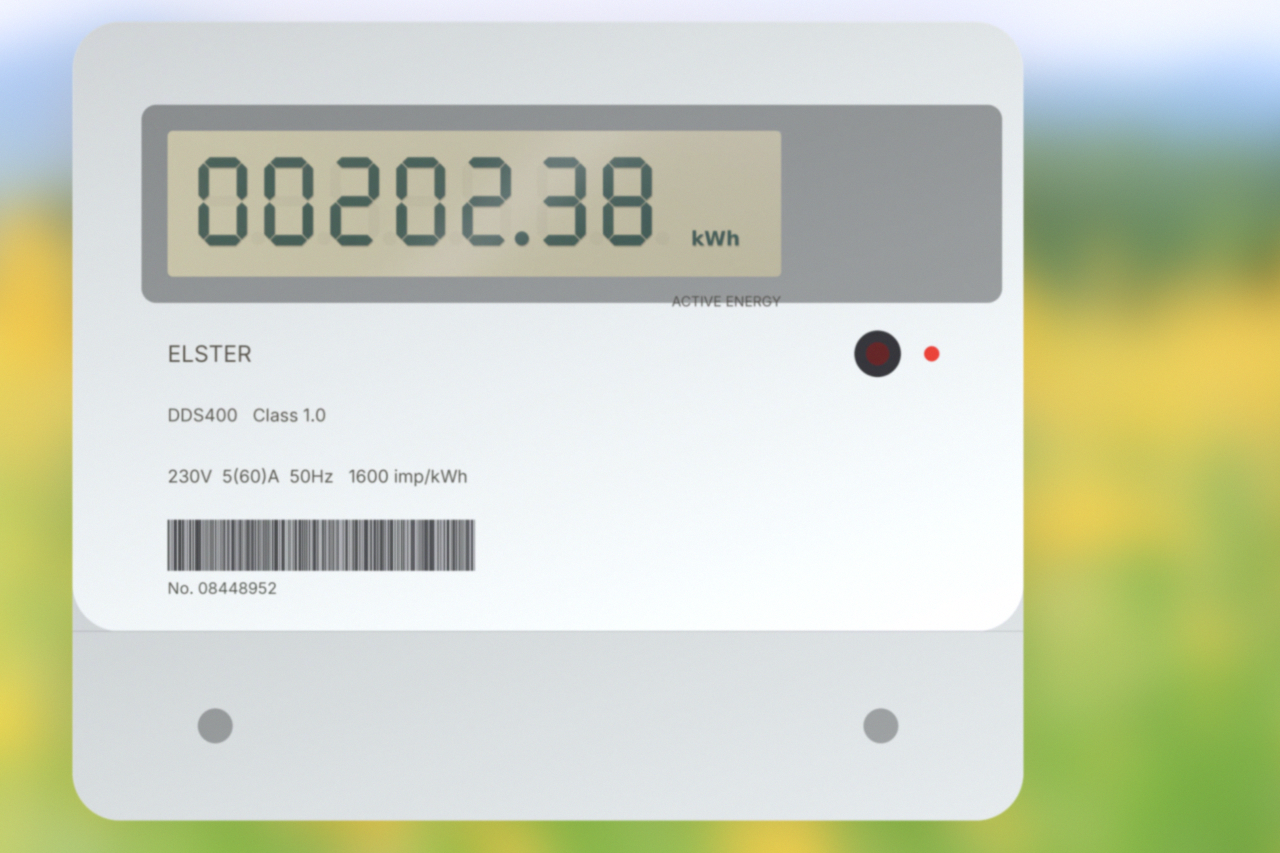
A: 202.38 kWh
